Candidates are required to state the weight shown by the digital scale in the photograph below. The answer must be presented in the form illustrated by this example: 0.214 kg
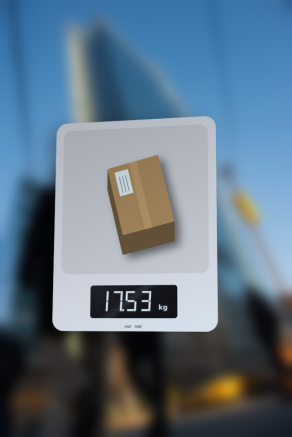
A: 17.53 kg
